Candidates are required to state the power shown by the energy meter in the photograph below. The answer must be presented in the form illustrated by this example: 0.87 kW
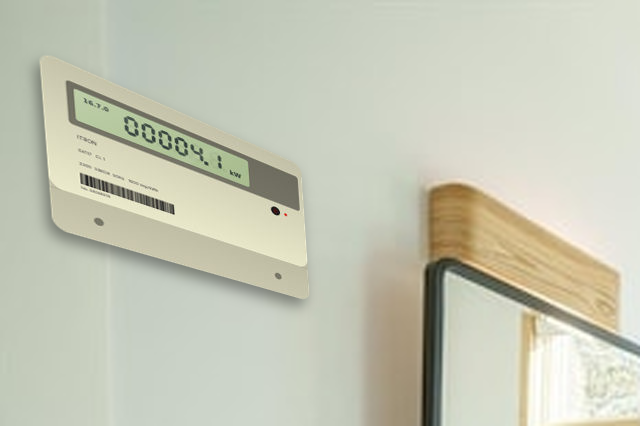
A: 4.1 kW
